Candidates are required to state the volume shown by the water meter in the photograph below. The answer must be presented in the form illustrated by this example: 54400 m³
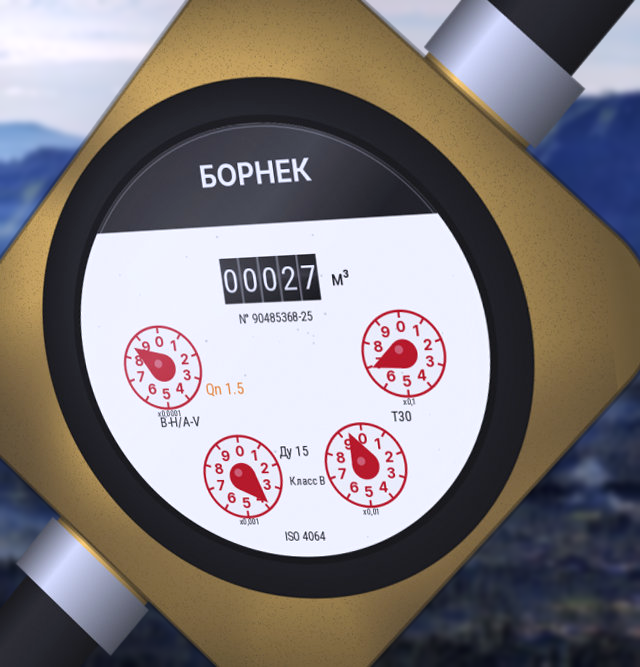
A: 27.6938 m³
